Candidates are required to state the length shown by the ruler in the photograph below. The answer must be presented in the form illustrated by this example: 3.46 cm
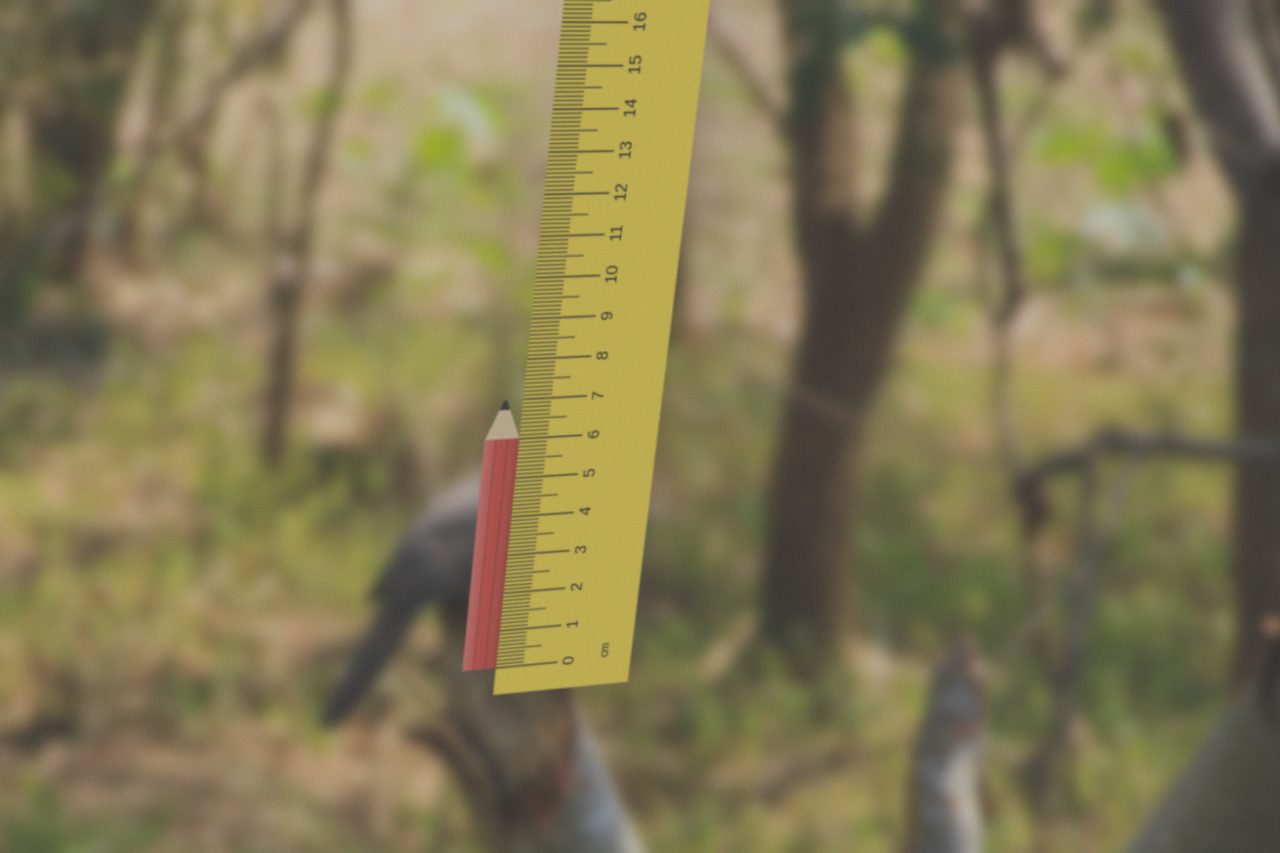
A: 7 cm
